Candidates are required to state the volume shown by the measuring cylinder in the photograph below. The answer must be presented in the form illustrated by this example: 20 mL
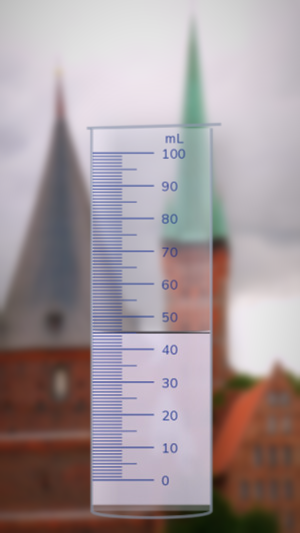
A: 45 mL
